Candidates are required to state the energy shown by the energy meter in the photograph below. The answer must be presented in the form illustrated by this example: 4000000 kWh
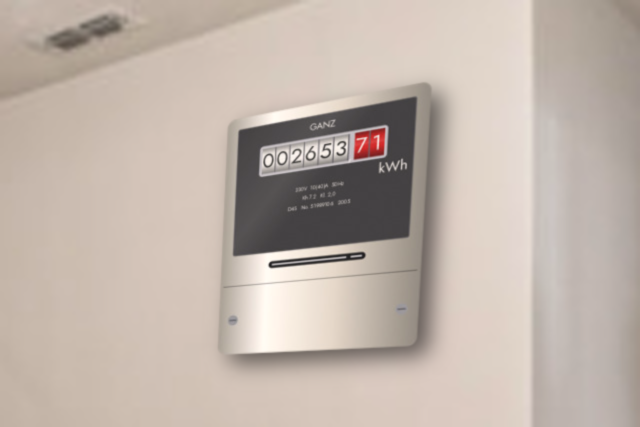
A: 2653.71 kWh
